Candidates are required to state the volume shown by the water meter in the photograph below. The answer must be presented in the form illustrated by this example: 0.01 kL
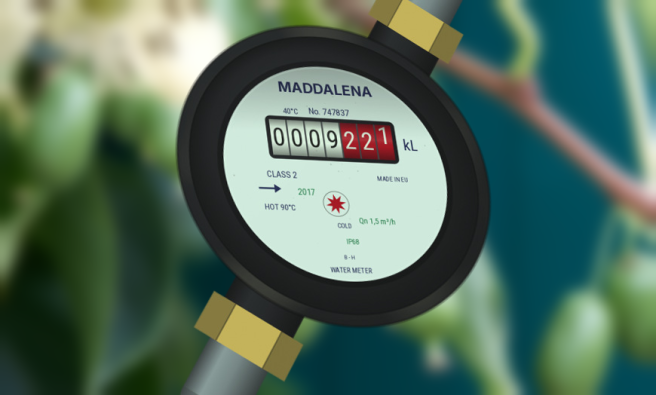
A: 9.221 kL
